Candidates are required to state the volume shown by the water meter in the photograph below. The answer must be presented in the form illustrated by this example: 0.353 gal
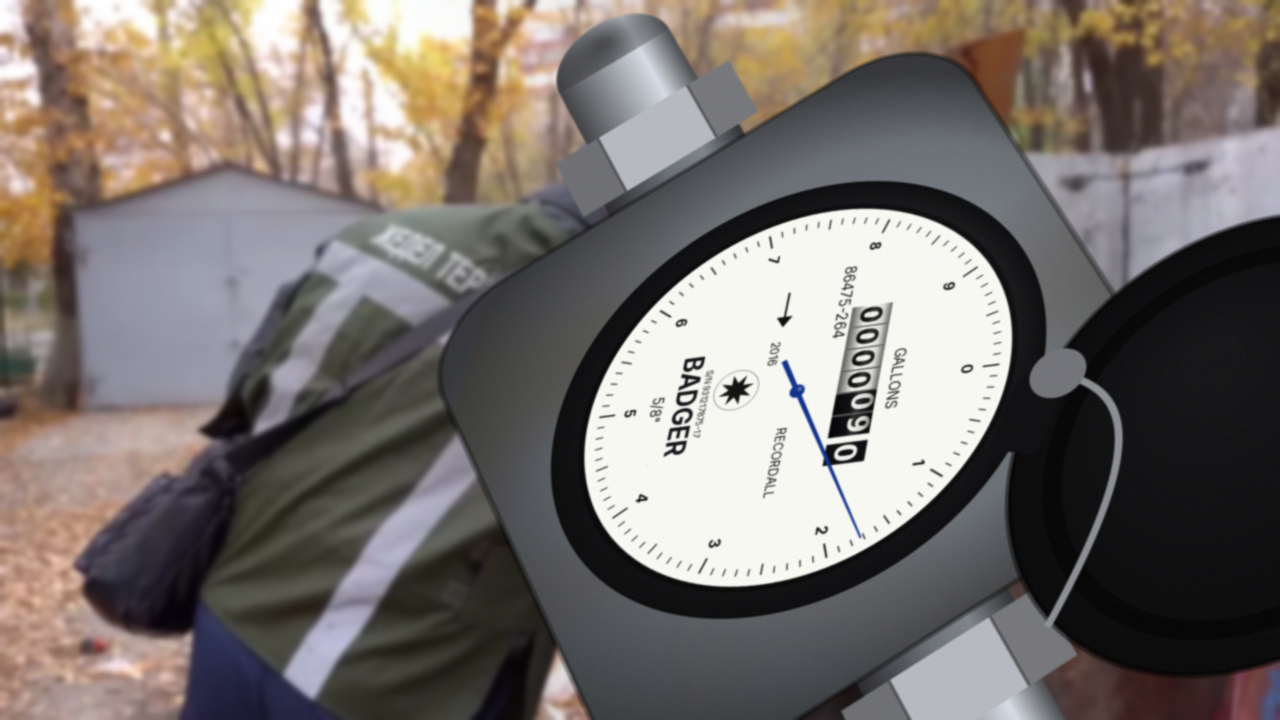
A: 91.7 gal
